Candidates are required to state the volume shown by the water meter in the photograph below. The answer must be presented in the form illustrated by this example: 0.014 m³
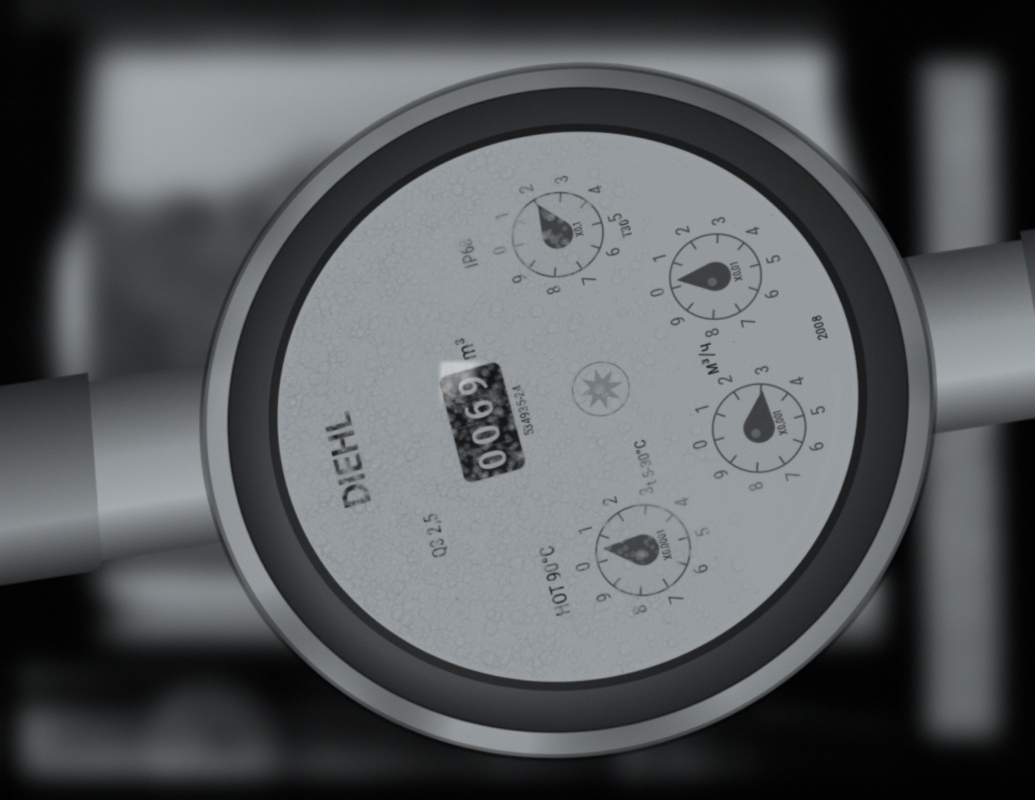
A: 69.2030 m³
